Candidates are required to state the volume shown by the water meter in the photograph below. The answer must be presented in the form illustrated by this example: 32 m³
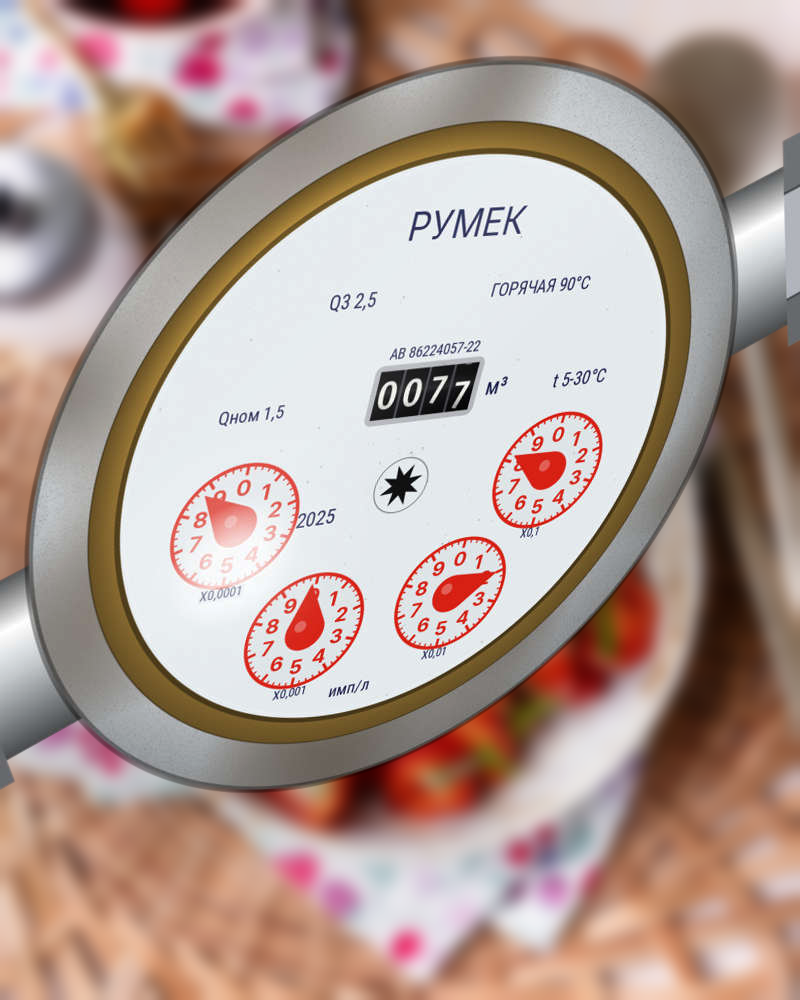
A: 76.8198 m³
